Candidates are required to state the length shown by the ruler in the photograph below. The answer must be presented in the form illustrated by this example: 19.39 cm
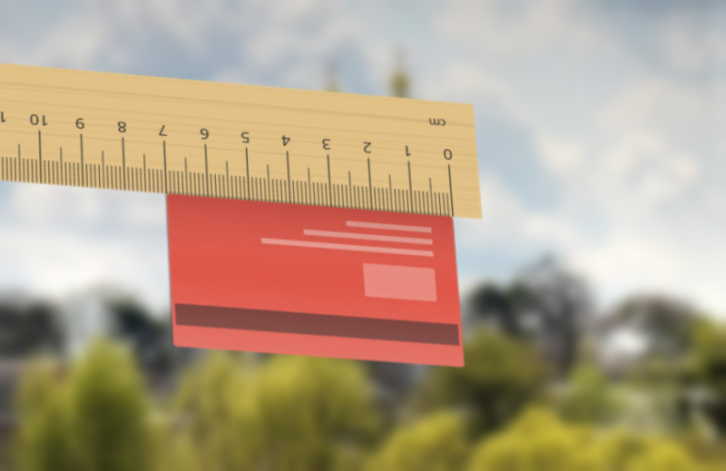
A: 7 cm
